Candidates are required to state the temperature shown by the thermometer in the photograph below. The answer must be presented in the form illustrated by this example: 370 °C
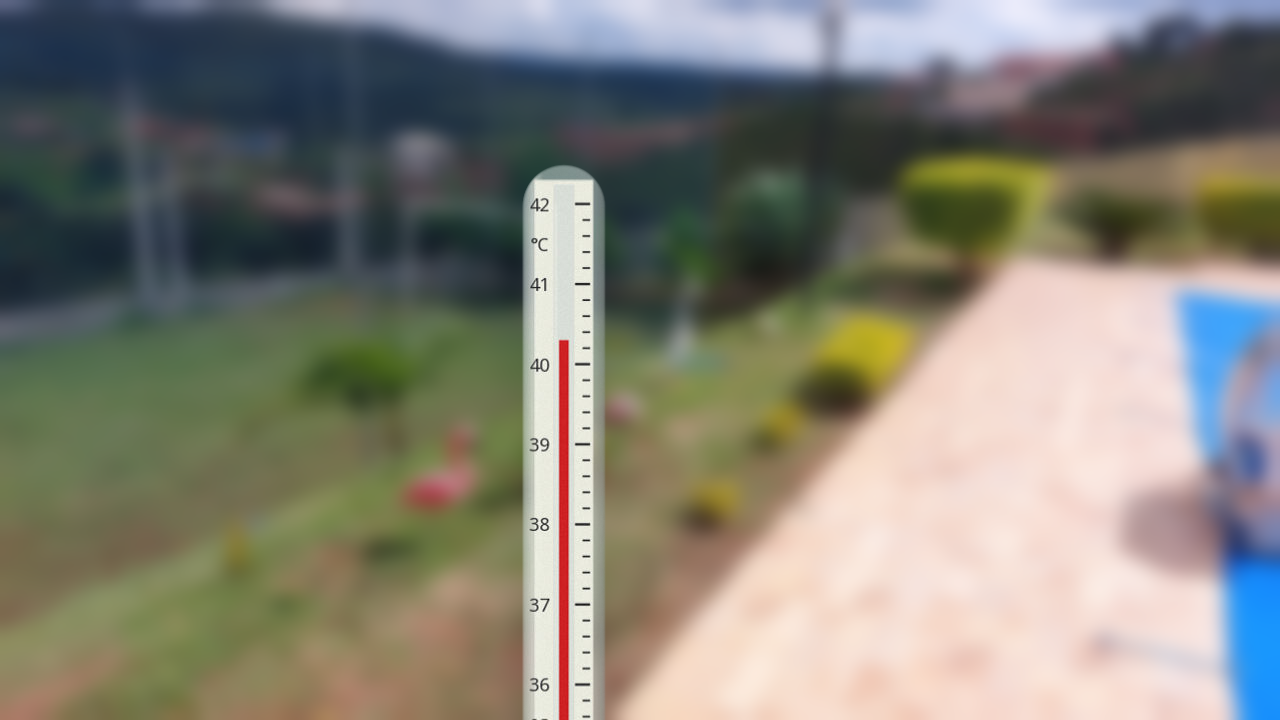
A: 40.3 °C
